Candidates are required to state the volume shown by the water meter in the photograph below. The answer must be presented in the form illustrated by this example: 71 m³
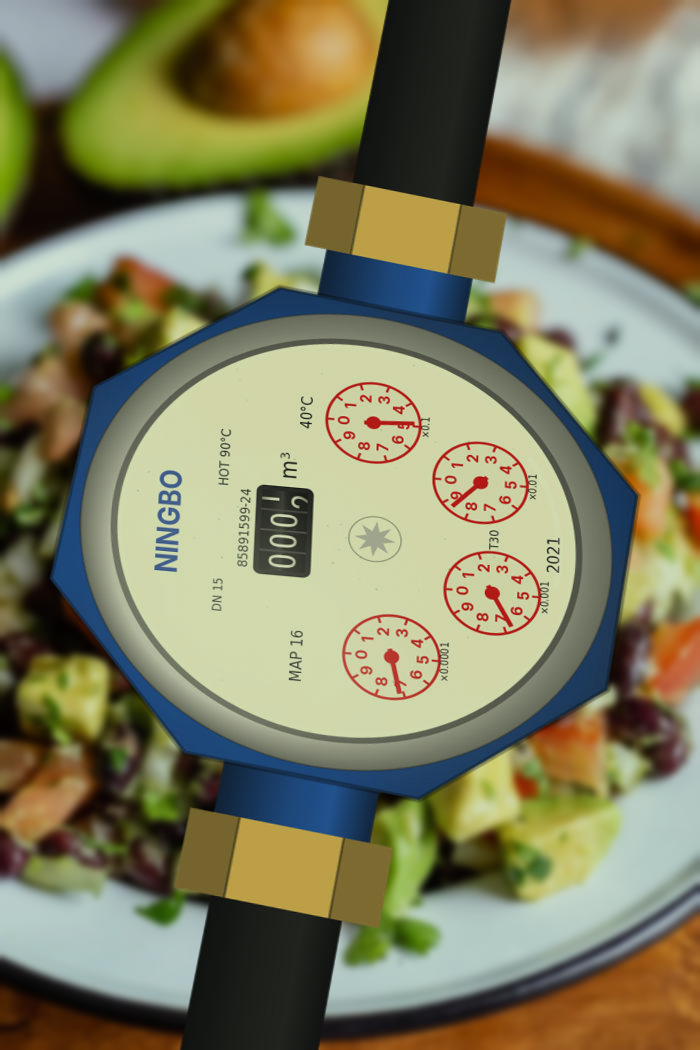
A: 1.4867 m³
